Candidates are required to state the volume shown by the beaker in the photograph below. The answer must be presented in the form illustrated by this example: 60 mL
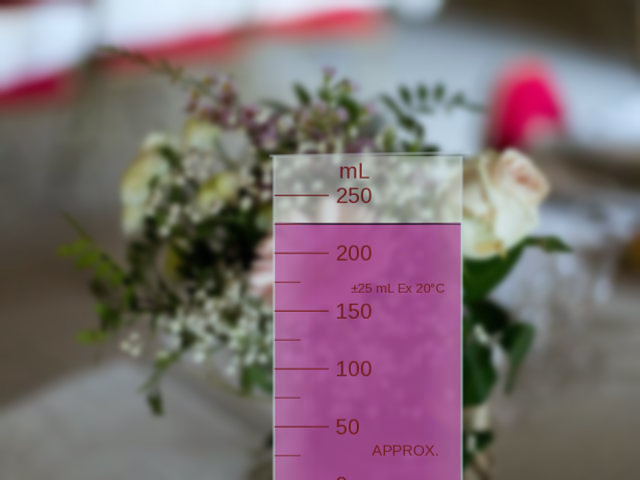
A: 225 mL
